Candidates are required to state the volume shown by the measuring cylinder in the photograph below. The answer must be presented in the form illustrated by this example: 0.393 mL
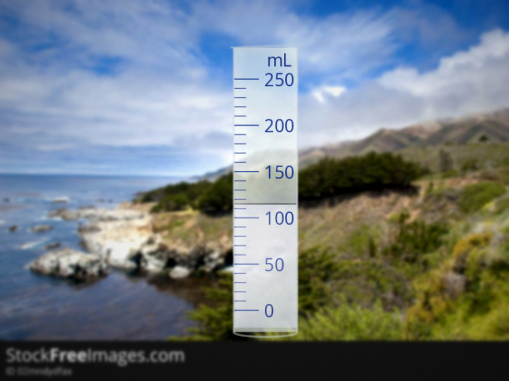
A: 115 mL
